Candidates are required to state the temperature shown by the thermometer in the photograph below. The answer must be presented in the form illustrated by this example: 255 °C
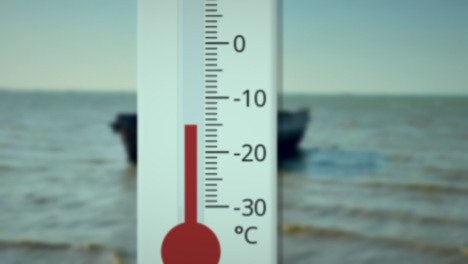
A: -15 °C
